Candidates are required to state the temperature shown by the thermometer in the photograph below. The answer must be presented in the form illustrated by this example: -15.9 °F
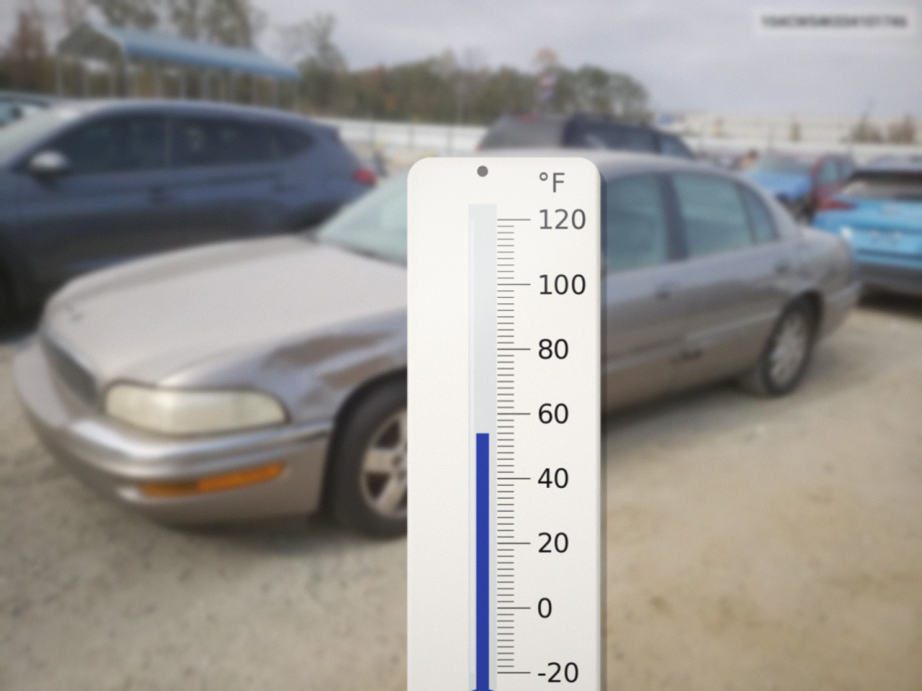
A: 54 °F
